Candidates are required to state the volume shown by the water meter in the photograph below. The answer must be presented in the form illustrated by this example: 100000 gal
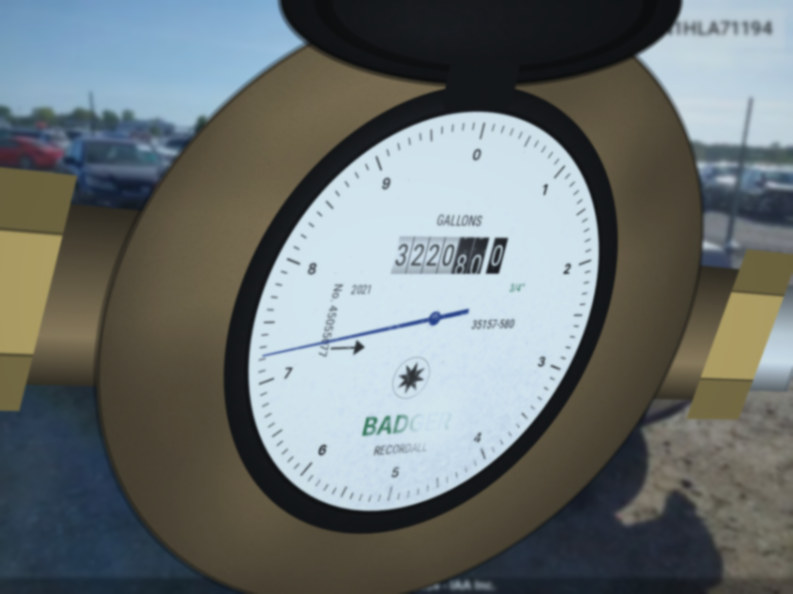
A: 3220797.2 gal
